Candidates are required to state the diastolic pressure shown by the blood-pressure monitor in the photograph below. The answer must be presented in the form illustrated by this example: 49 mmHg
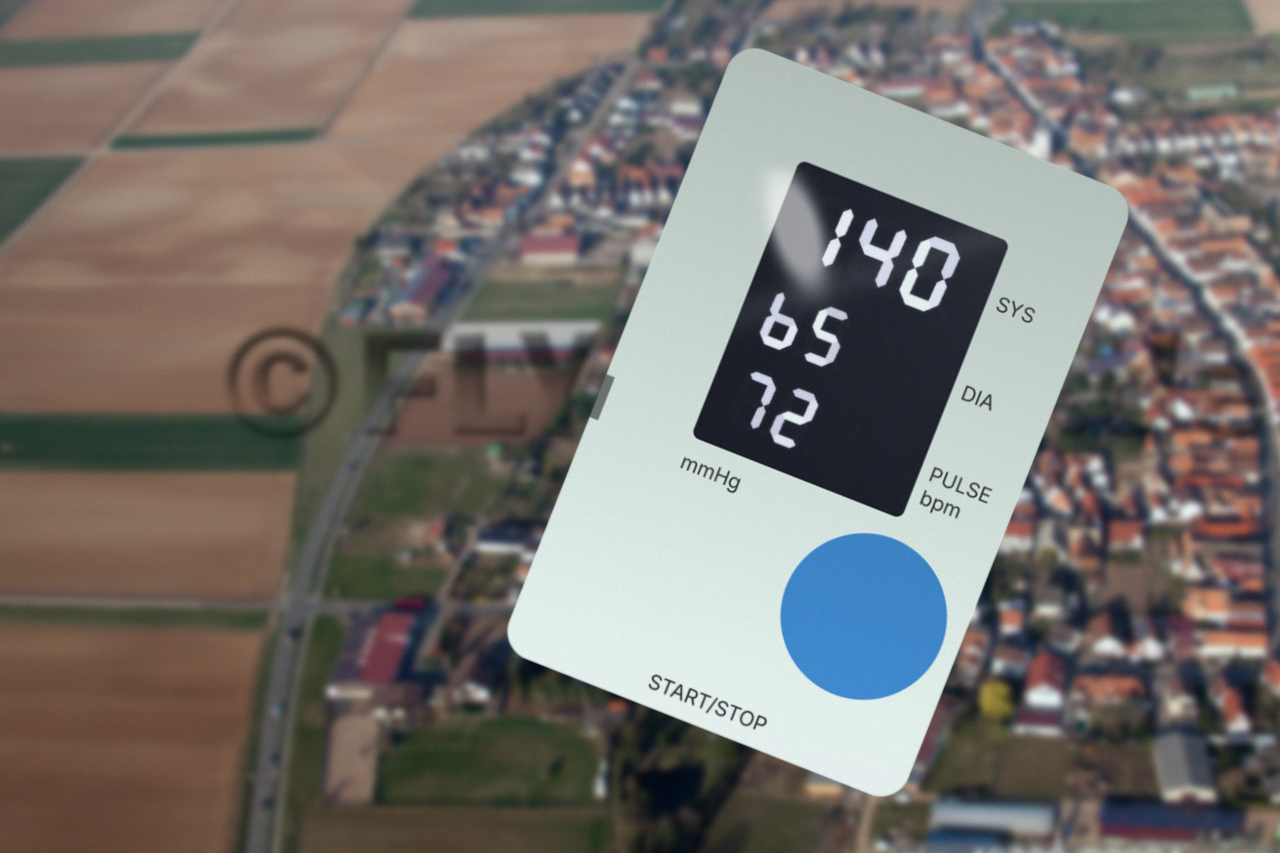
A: 65 mmHg
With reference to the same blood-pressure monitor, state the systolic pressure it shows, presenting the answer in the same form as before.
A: 140 mmHg
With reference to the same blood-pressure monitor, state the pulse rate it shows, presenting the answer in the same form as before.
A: 72 bpm
